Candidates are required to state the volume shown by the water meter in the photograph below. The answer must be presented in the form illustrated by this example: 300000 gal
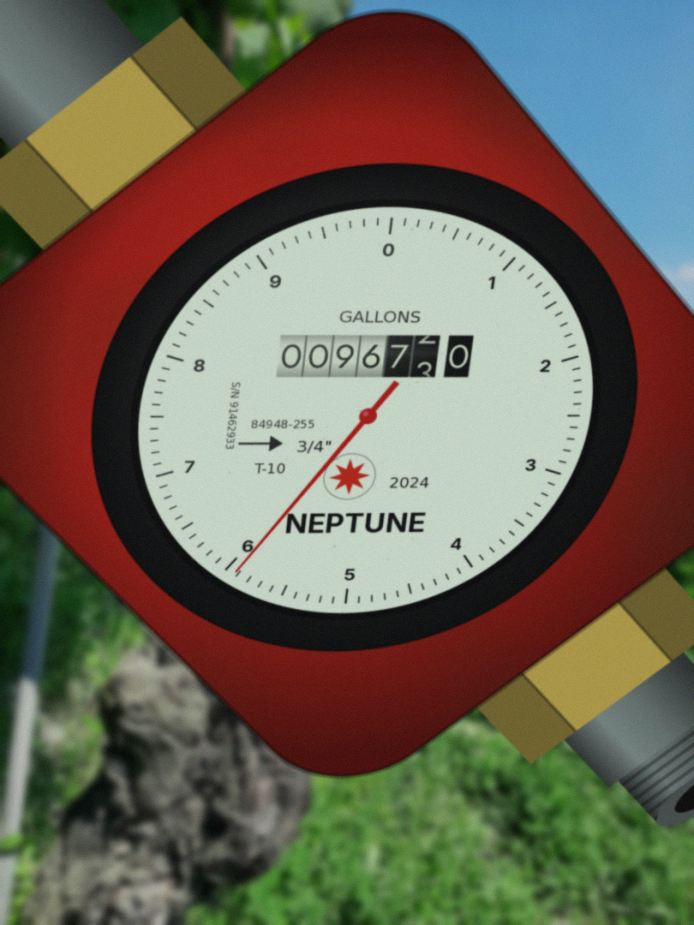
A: 96725.9 gal
